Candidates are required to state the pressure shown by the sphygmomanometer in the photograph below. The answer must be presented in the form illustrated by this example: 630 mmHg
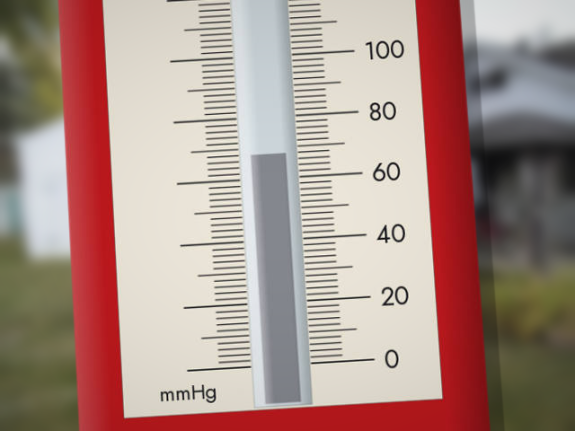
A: 68 mmHg
